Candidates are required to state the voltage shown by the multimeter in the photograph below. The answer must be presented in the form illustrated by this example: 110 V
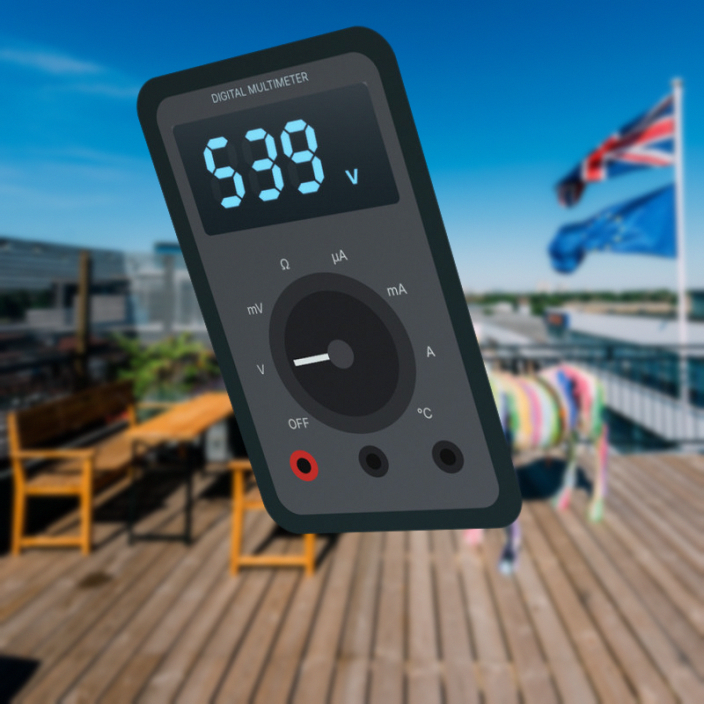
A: 539 V
